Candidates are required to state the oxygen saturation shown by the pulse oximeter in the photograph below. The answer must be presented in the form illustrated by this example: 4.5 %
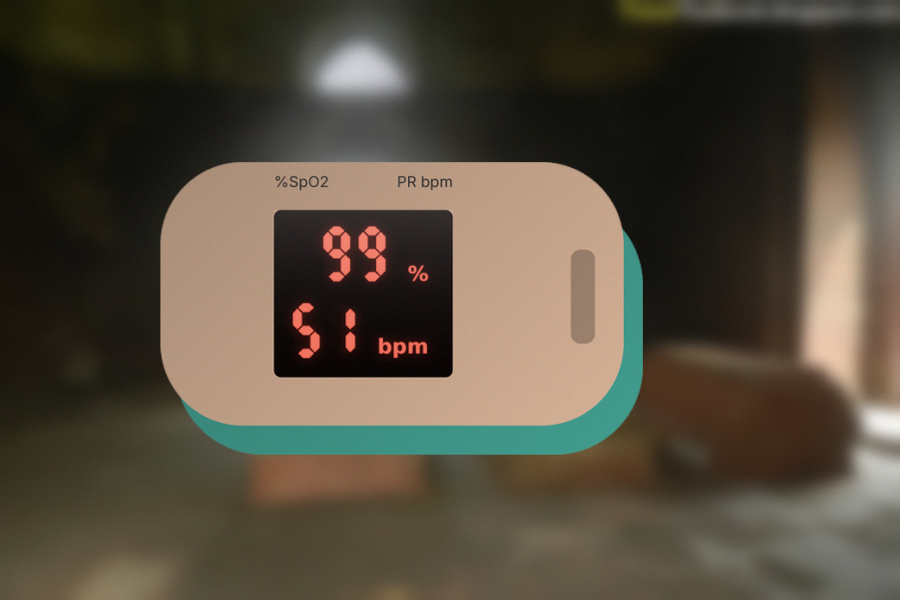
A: 99 %
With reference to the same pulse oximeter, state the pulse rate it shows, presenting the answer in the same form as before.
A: 51 bpm
